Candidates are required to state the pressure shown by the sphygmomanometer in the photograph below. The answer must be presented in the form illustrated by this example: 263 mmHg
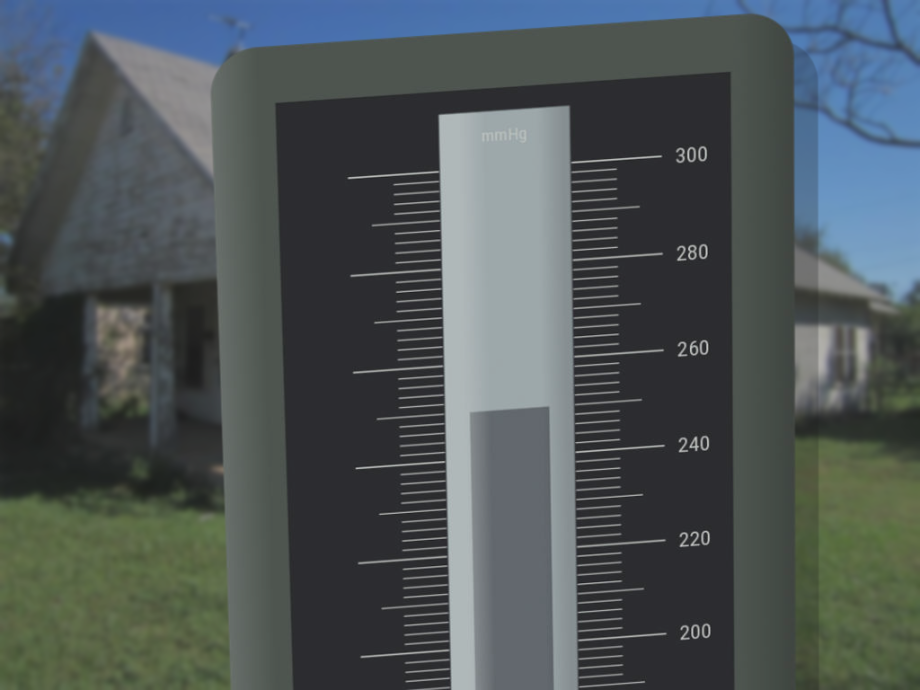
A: 250 mmHg
